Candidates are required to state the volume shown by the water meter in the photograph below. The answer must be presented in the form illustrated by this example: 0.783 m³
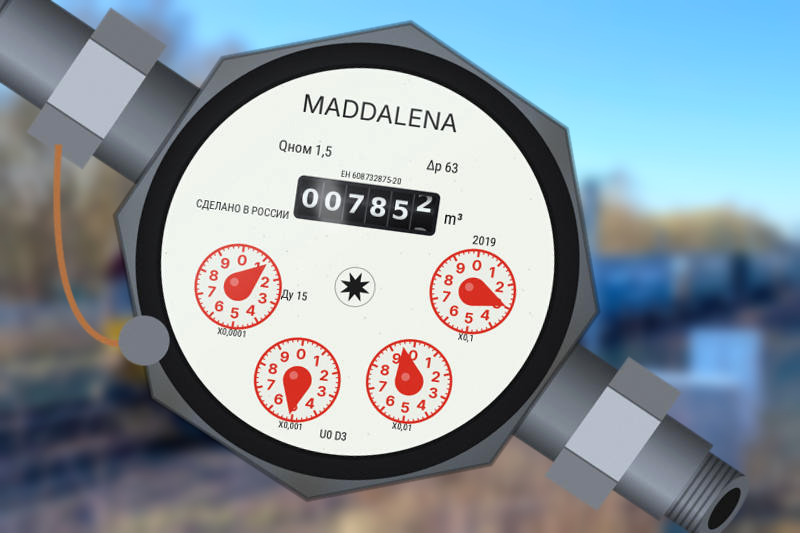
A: 7852.2951 m³
